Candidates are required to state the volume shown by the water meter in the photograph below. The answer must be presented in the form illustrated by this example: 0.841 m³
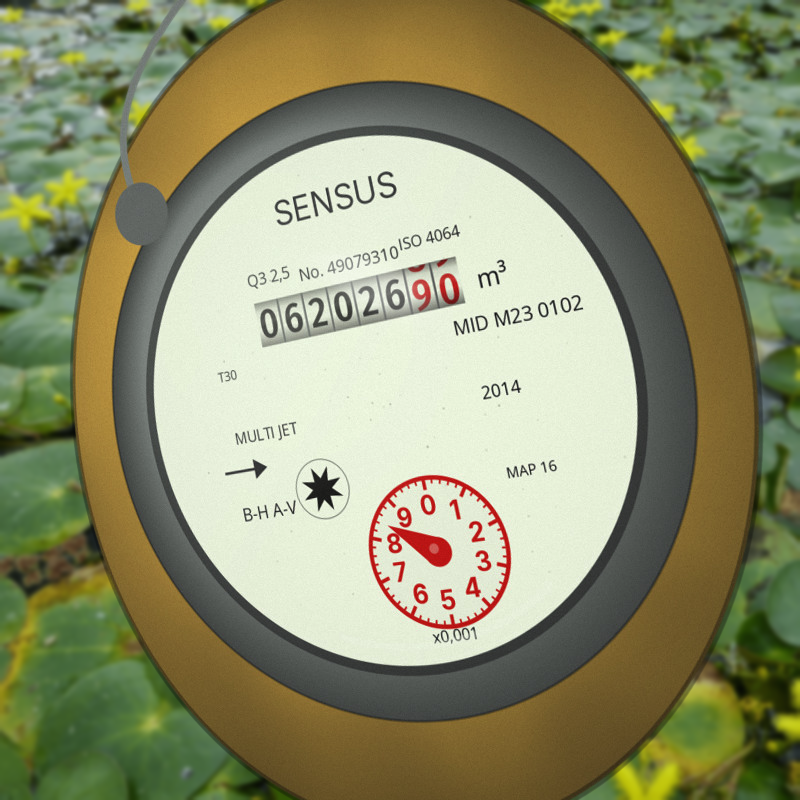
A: 62026.898 m³
